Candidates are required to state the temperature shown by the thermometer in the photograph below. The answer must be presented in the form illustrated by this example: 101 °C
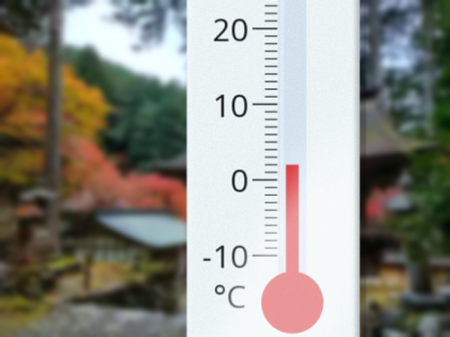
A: 2 °C
